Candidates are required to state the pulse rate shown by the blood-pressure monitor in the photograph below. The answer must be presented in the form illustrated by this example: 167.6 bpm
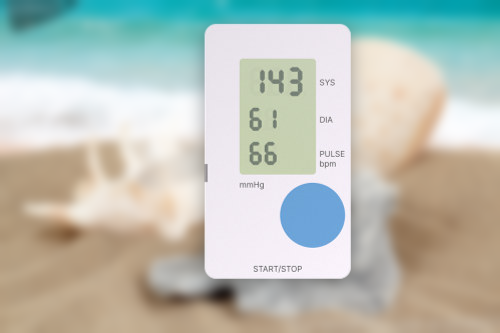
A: 66 bpm
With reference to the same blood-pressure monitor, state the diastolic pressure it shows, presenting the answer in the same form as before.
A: 61 mmHg
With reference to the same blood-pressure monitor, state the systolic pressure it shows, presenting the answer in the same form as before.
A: 143 mmHg
